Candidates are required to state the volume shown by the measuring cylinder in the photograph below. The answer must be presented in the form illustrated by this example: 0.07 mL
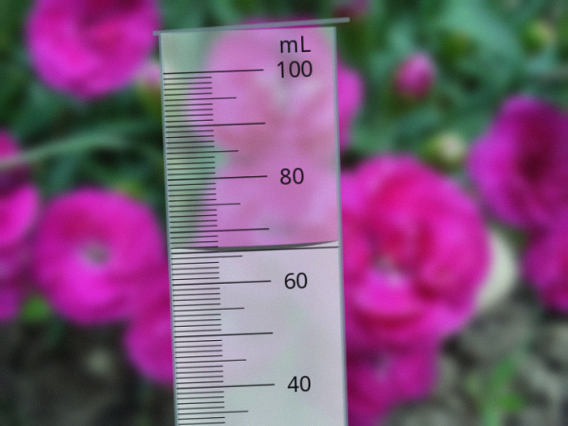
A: 66 mL
